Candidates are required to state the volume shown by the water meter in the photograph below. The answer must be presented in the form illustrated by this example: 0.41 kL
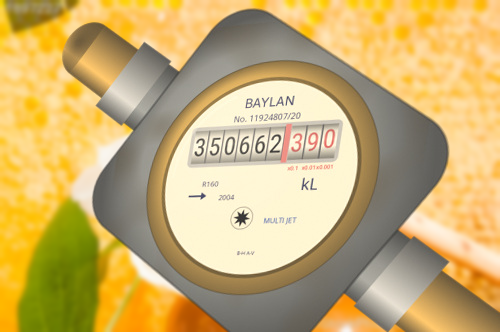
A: 350662.390 kL
